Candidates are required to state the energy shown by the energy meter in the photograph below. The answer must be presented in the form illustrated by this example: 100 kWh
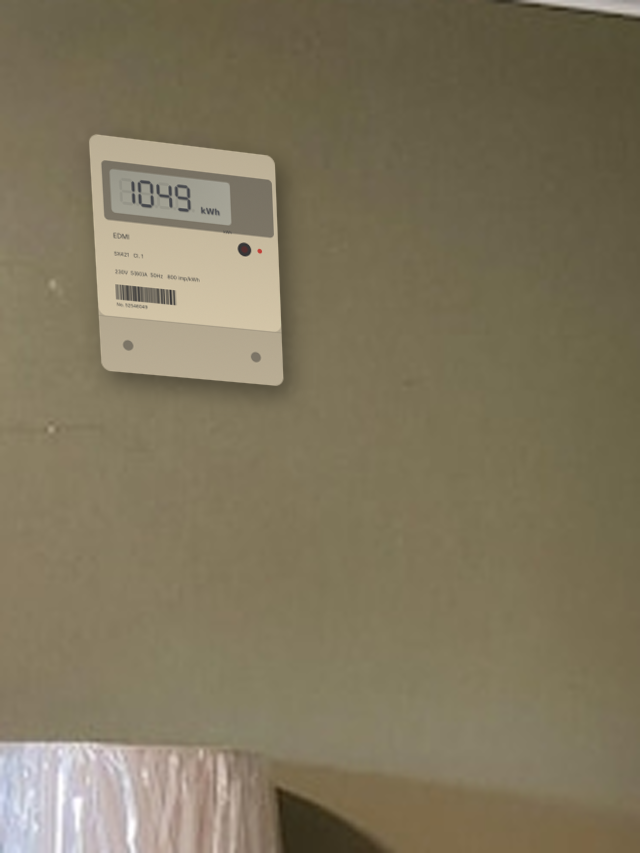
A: 1049 kWh
